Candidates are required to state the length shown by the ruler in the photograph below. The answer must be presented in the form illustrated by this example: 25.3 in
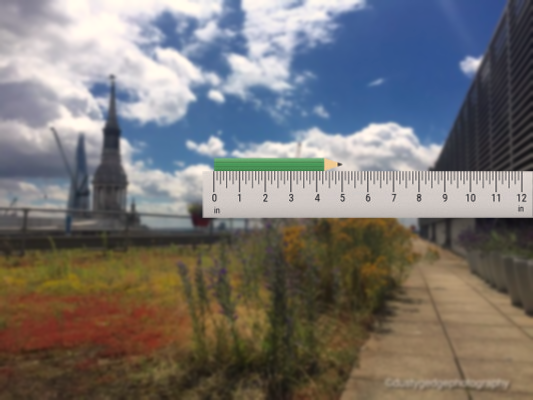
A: 5 in
